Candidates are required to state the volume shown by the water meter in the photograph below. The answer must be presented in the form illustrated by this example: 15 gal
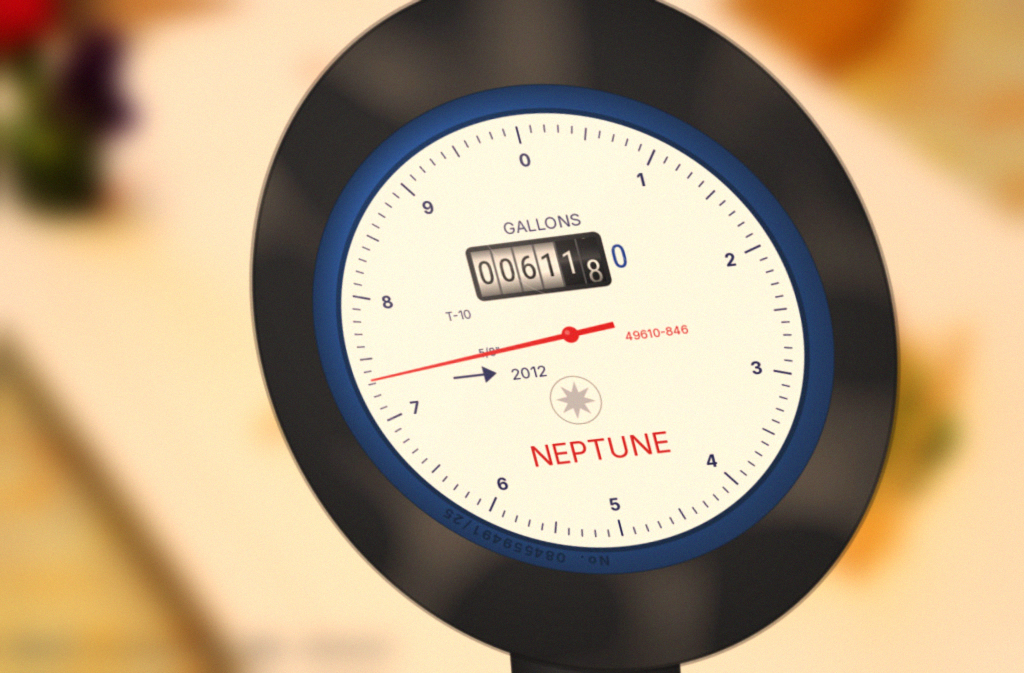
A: 61177.3 gal
